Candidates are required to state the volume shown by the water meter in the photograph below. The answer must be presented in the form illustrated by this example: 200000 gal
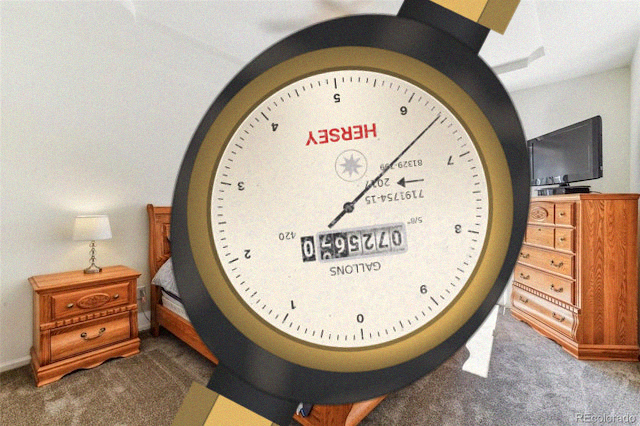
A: 725666.4 gal
